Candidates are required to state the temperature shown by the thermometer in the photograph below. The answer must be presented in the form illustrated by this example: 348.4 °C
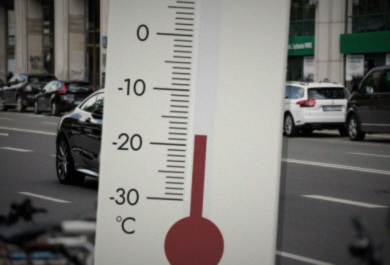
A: -18 °C
